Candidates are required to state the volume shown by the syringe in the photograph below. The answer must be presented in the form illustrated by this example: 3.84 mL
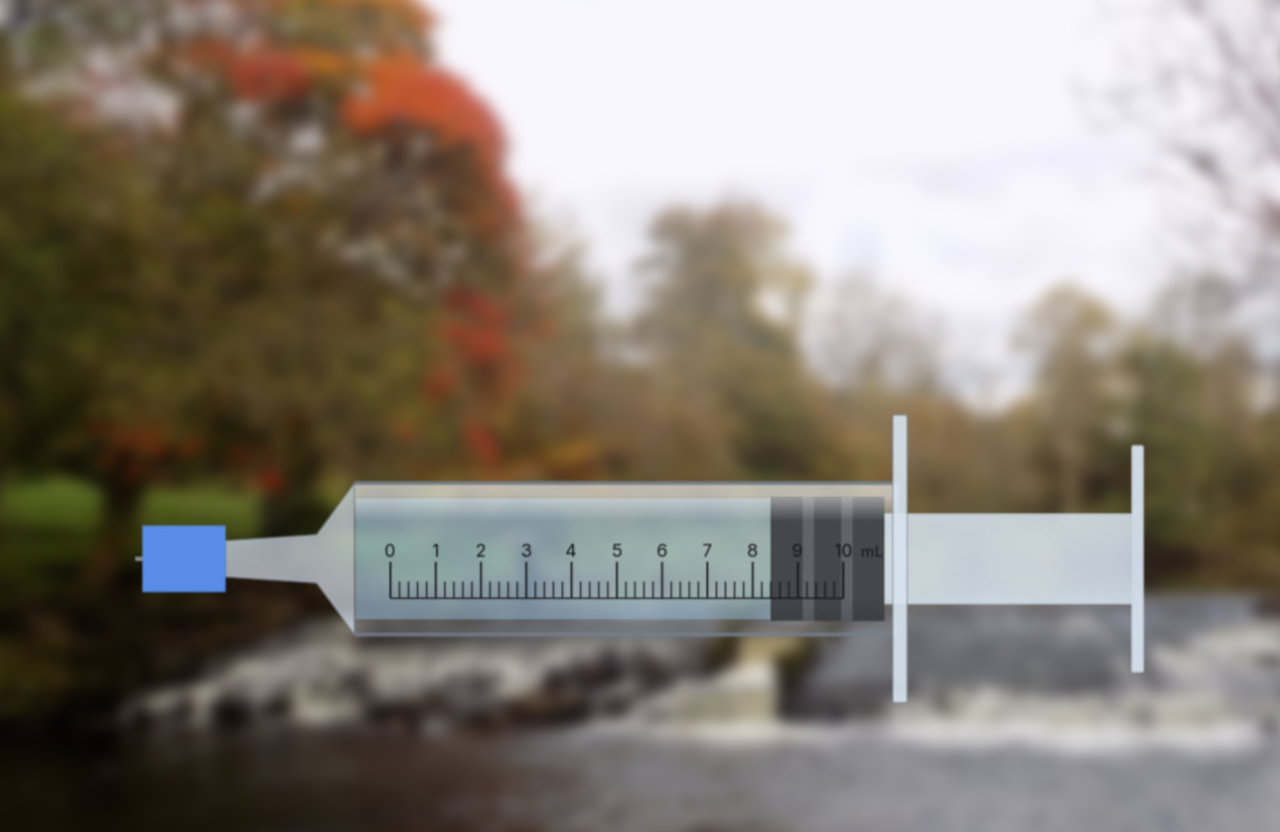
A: 8.4 mL
